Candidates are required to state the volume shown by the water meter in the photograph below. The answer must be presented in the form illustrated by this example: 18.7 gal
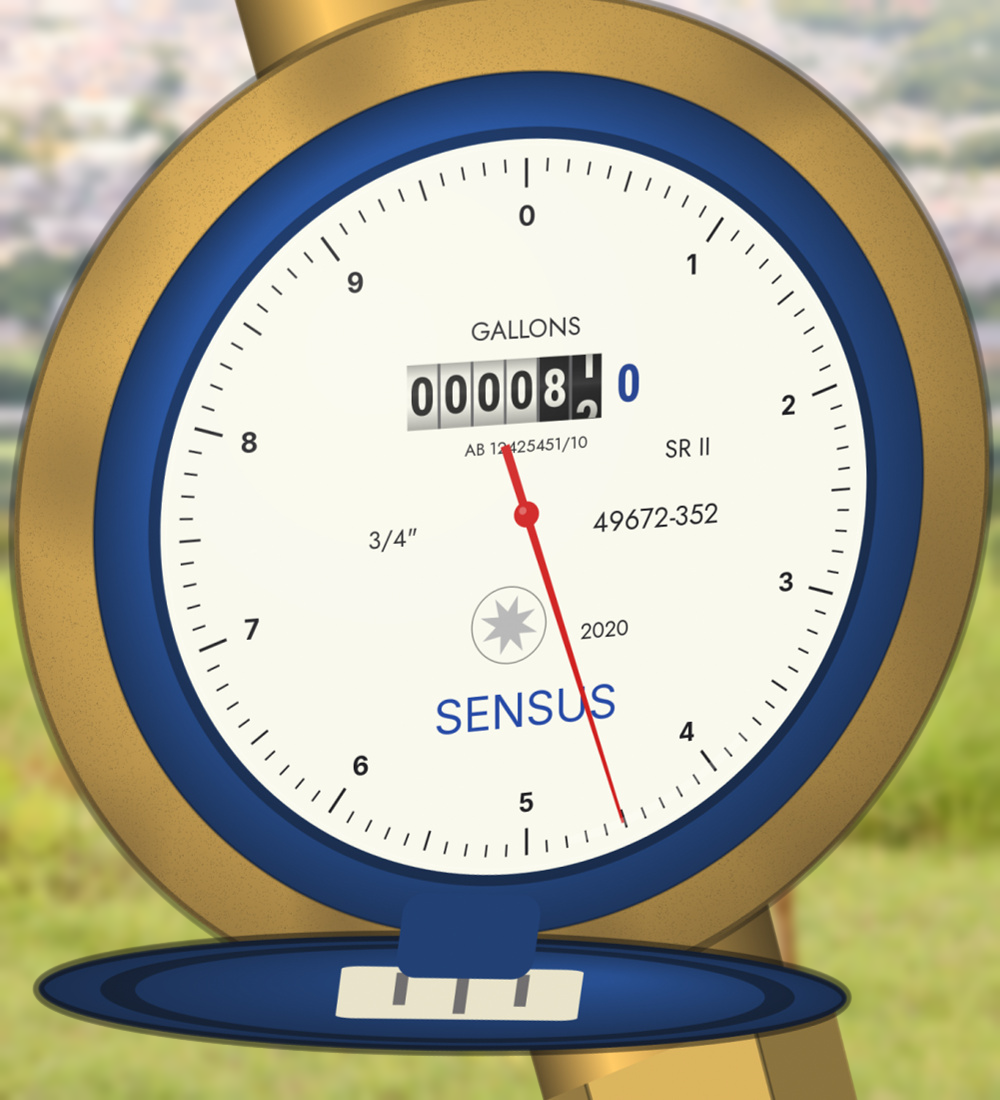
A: 814.5 gal
